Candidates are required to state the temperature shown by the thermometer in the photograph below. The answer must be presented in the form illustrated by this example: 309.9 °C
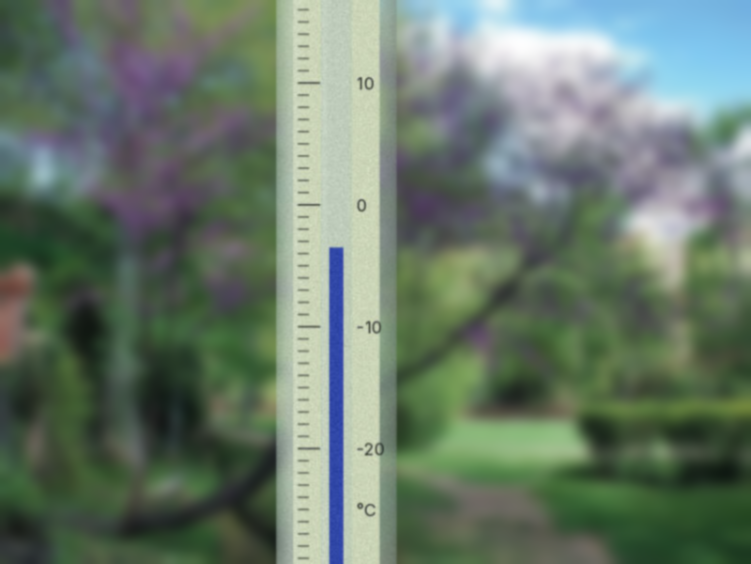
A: -3.5 °C
